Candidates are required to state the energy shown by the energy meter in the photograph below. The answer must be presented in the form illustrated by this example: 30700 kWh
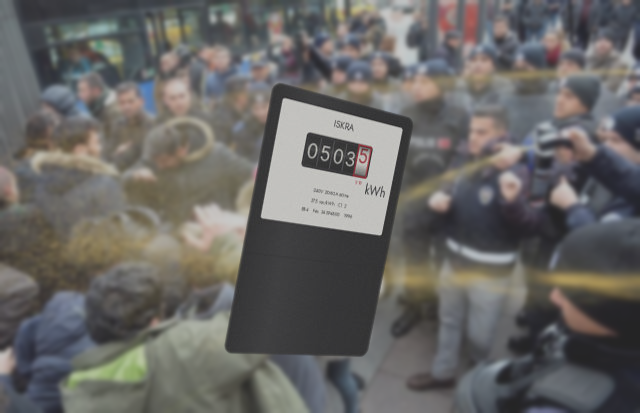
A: 503.5 kWh
